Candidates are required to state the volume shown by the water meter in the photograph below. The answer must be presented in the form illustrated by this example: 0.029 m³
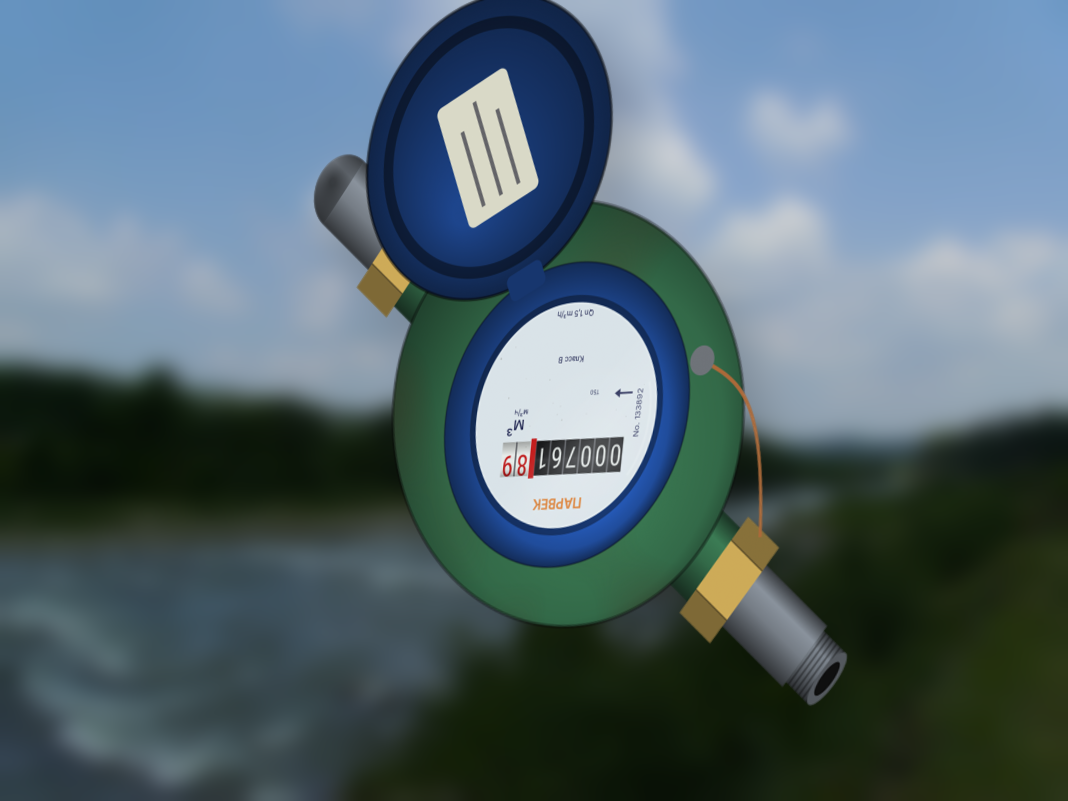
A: 761.89 m³
